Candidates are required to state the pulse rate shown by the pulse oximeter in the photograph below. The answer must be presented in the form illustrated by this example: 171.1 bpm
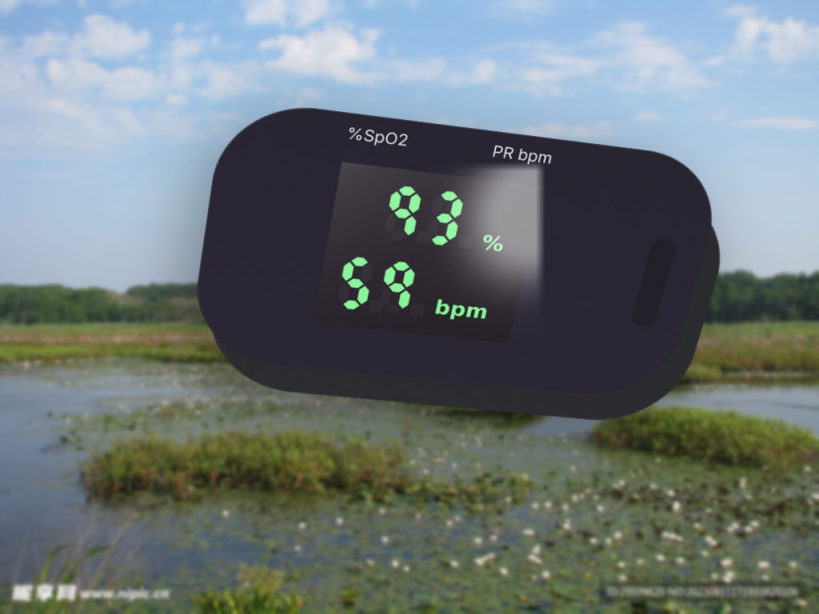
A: 59 bpm
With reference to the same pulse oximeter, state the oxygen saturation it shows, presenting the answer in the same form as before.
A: 93 %
